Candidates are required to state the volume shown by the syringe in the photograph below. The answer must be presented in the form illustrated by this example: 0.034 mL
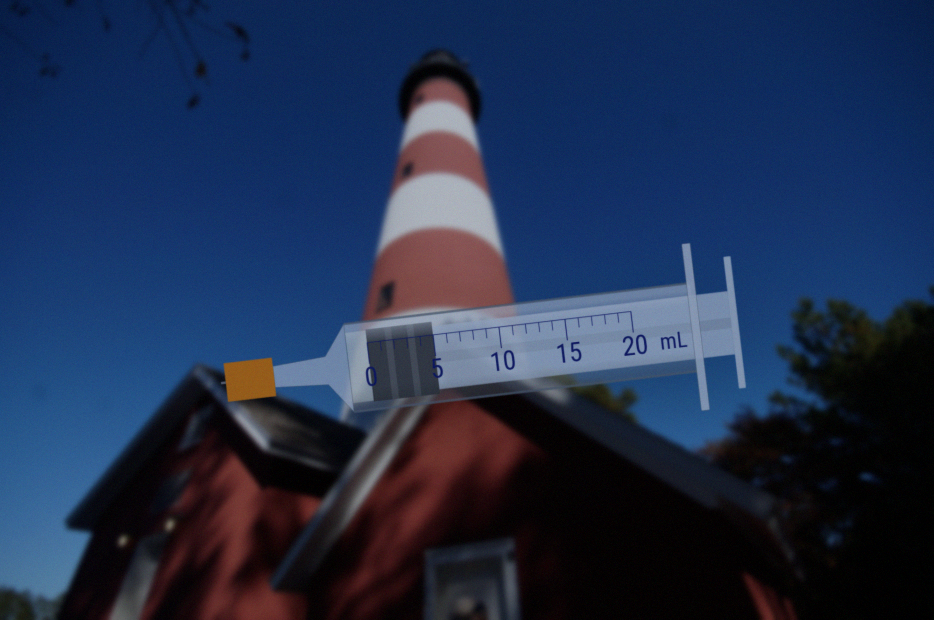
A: 0 mL
